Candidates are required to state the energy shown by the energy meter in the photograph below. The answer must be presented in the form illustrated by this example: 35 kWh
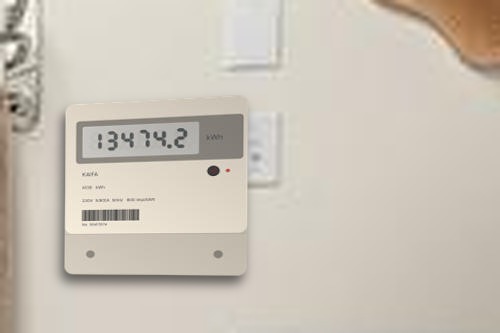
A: 13474.2 kWh
